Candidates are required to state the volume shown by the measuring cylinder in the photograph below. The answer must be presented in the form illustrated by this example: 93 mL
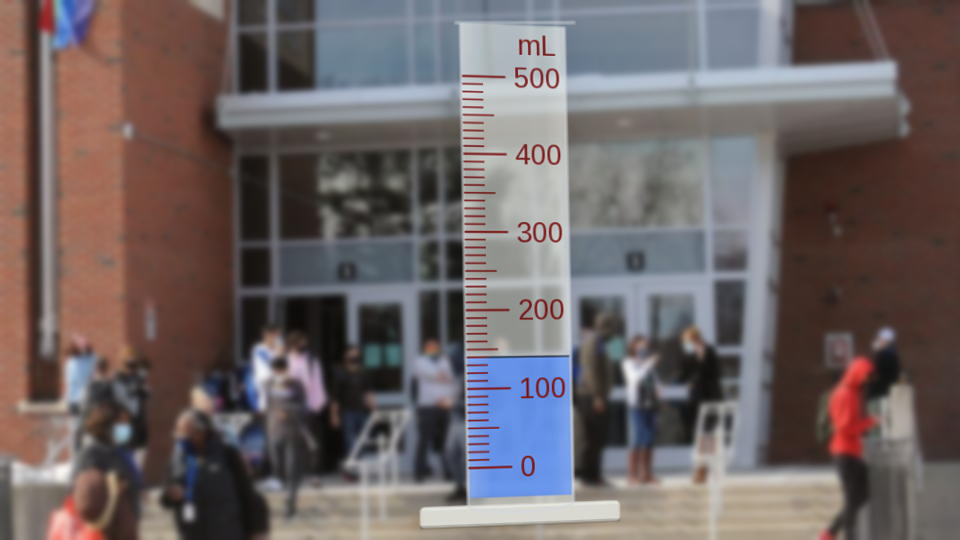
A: 140 mL
